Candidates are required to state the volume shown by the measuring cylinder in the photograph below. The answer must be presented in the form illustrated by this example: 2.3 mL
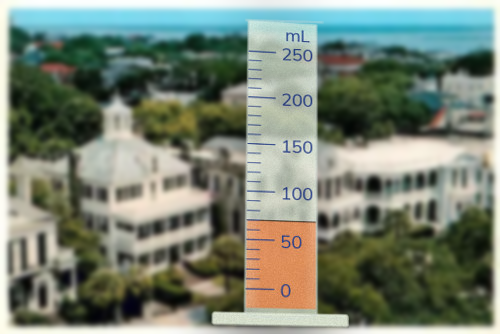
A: 70 mL
